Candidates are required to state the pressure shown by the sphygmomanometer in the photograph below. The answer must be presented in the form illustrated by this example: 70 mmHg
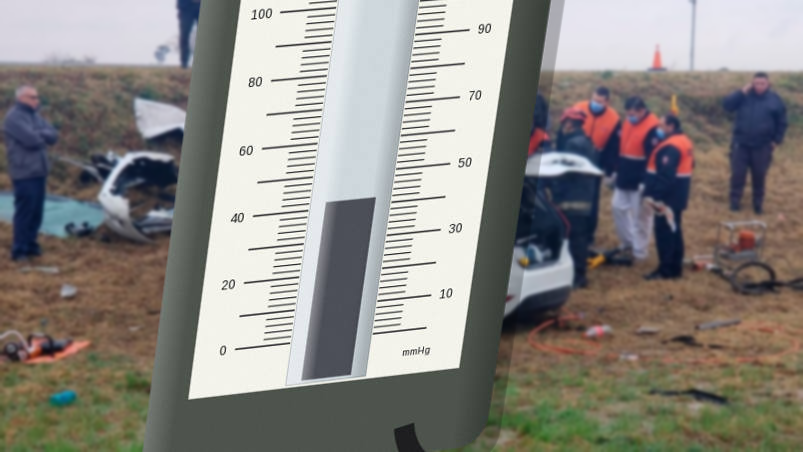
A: 42 mmHg
